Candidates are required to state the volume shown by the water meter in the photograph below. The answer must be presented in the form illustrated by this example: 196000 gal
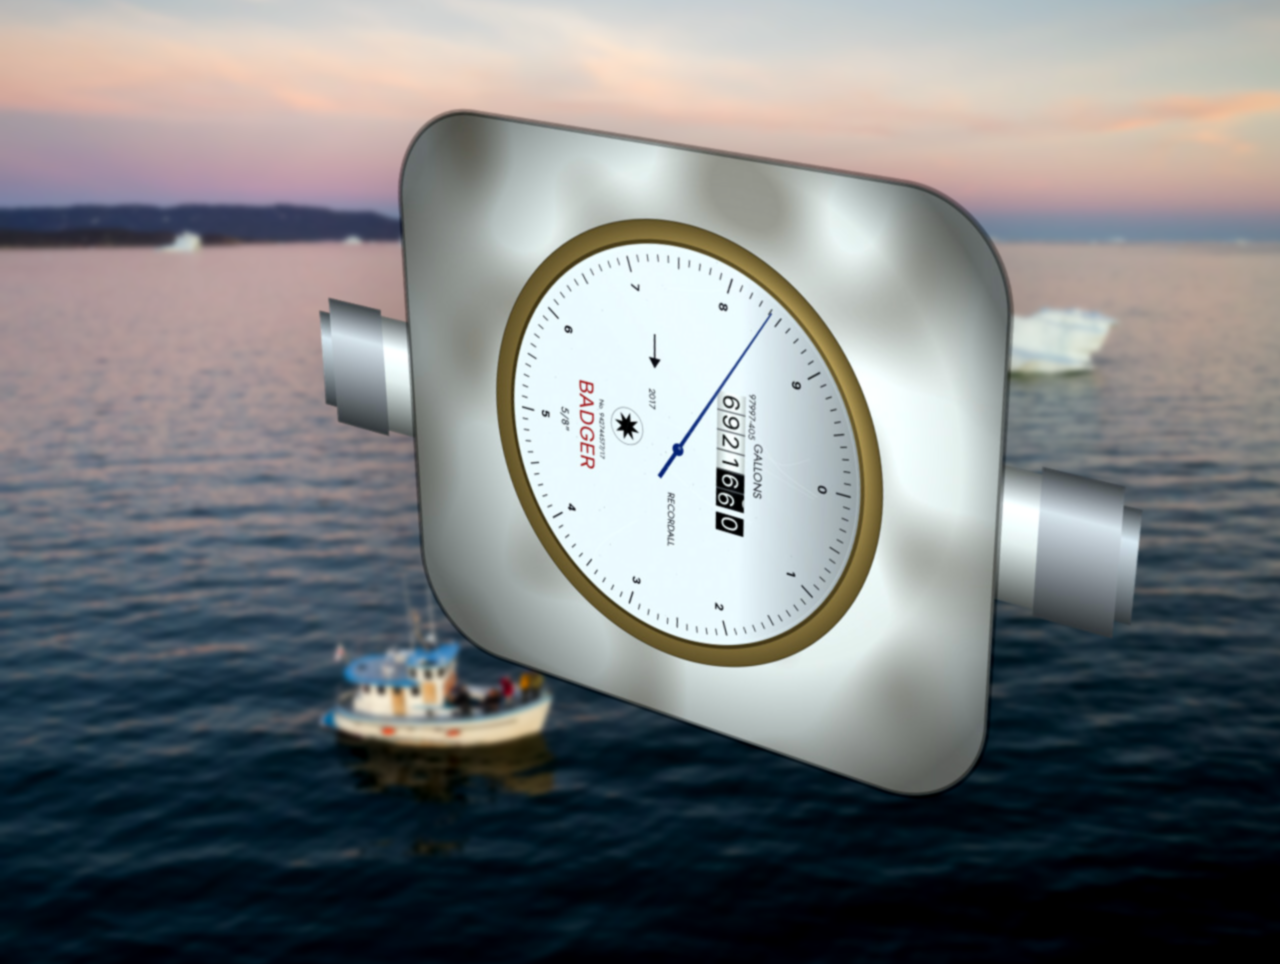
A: 6921658.4 gal
